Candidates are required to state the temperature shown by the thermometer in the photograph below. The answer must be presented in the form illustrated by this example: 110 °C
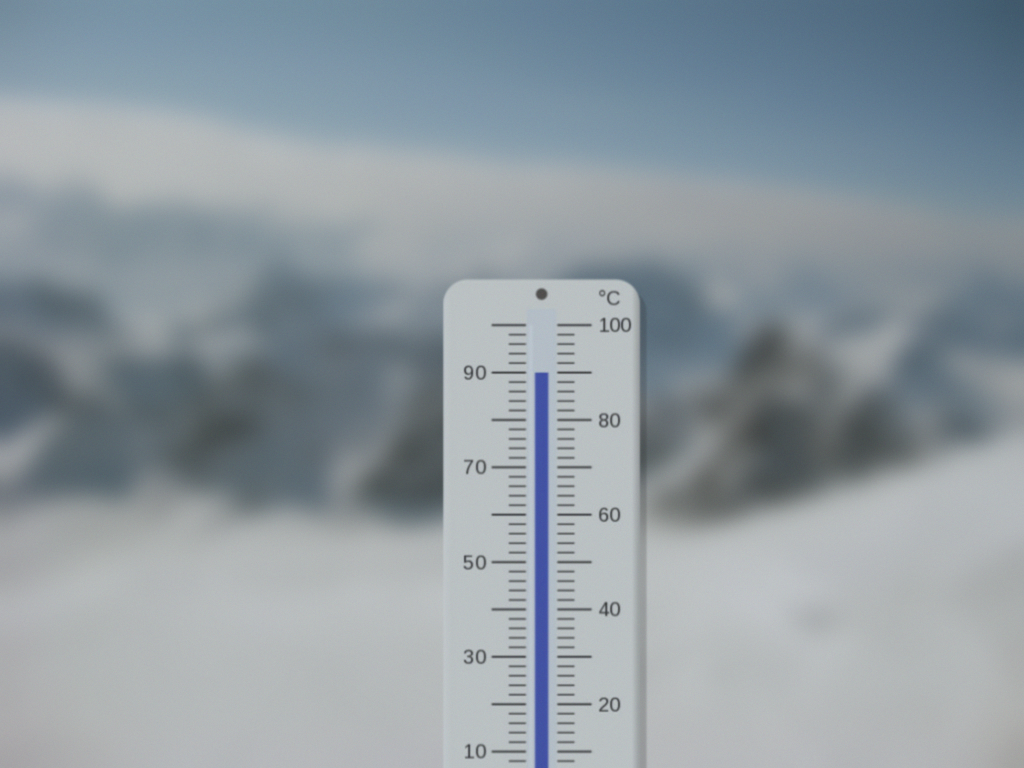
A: 90 °C
